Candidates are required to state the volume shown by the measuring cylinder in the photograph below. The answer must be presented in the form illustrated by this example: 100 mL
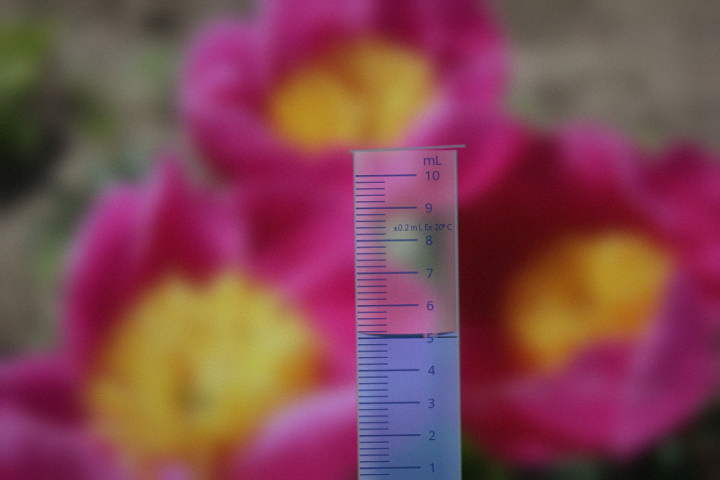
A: 5 mL
